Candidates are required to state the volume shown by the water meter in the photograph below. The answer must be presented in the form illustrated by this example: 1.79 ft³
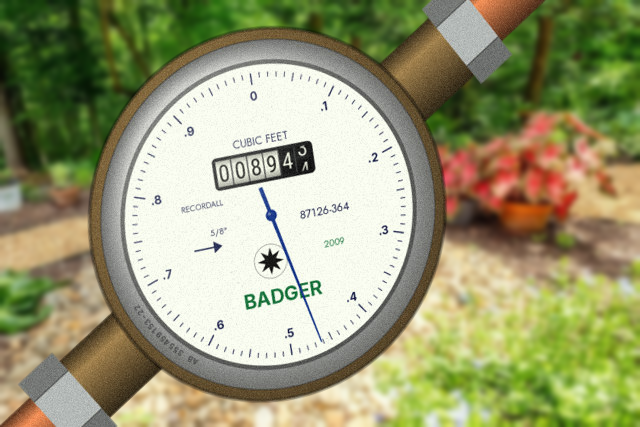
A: 8943.46 ft³
